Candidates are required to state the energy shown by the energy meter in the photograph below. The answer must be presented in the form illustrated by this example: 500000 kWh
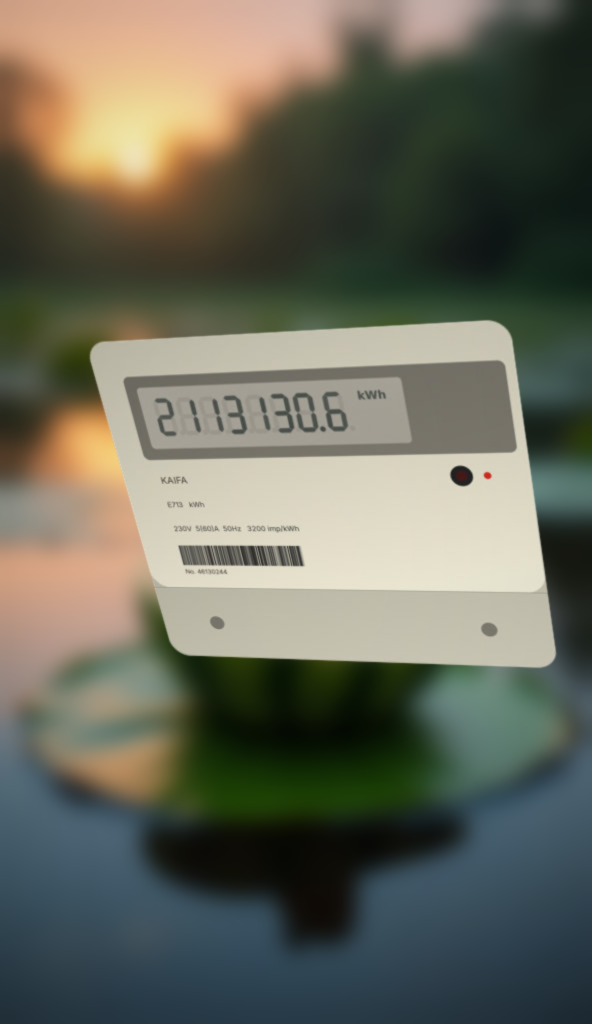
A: 2113130.6 kWh
